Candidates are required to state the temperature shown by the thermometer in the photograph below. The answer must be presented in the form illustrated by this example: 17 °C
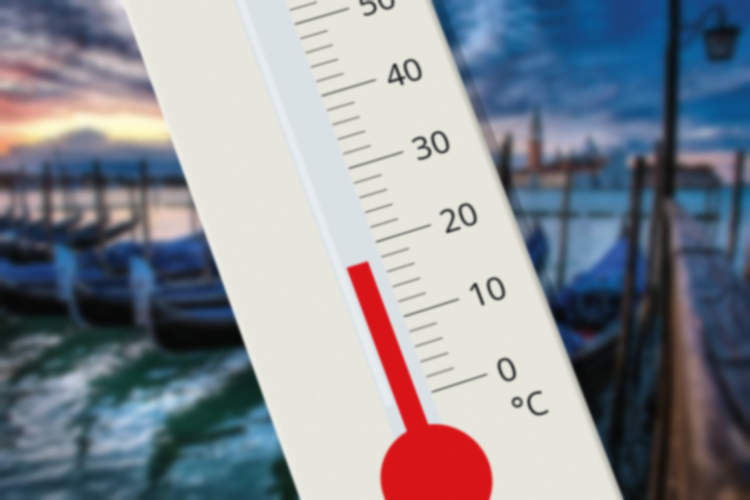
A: 18 °C
